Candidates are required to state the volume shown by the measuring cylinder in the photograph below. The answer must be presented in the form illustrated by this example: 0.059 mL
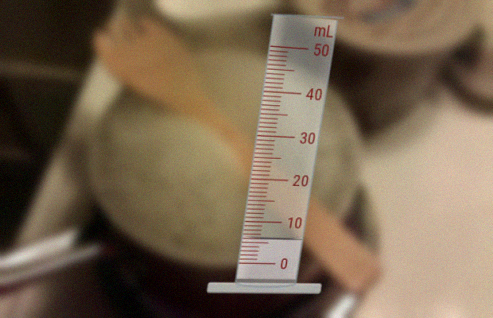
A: 6 mL
